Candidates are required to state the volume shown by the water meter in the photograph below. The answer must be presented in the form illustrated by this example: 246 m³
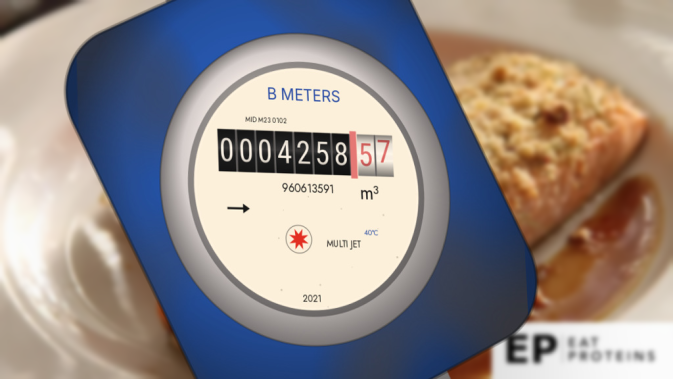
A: 4258.57 m³
